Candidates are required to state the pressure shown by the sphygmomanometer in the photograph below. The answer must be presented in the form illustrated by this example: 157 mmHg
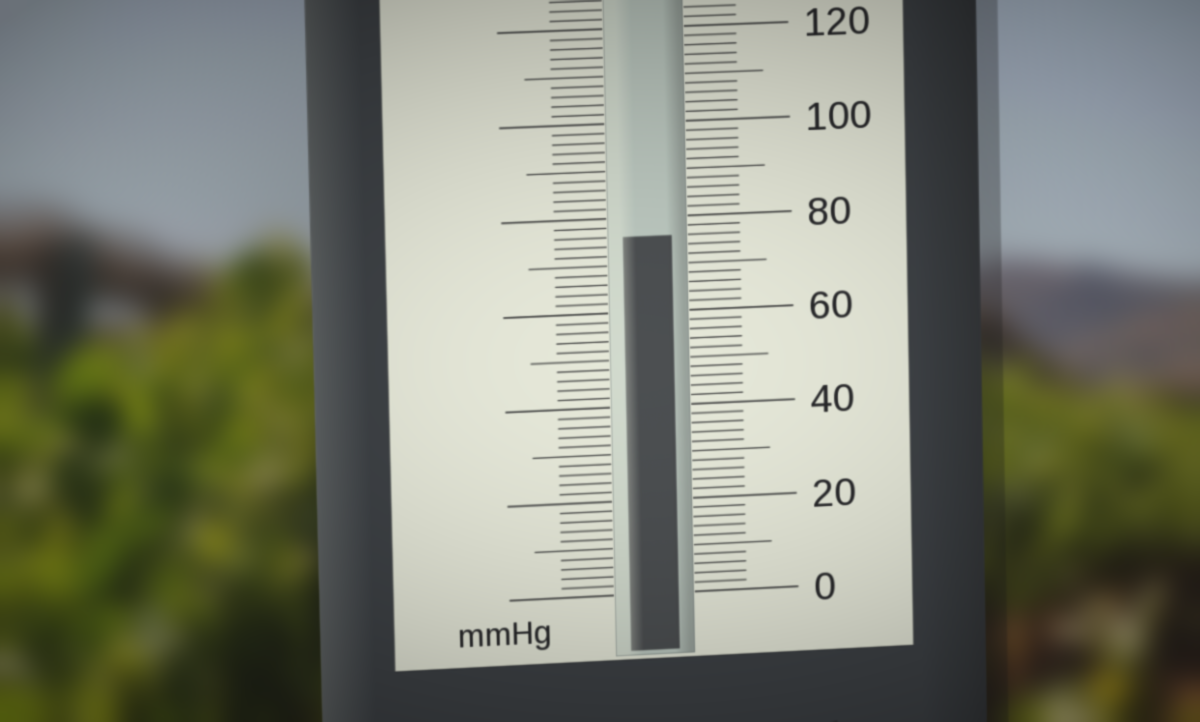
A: 76 mmHg
